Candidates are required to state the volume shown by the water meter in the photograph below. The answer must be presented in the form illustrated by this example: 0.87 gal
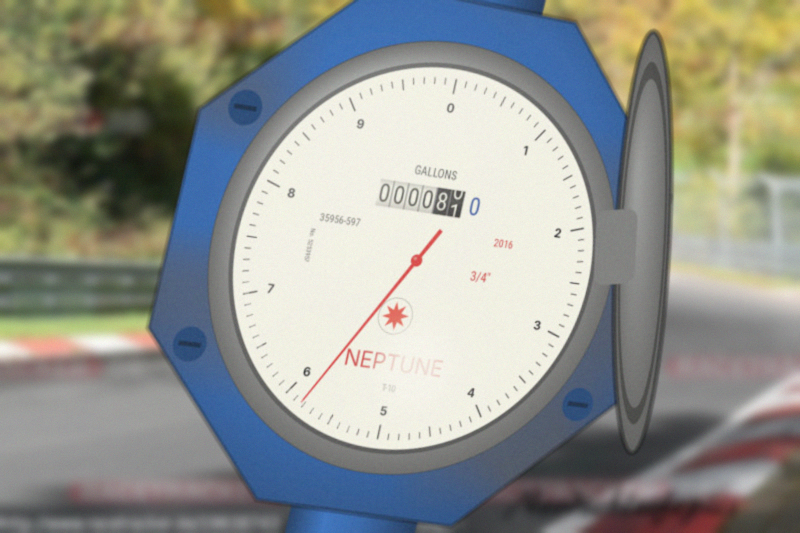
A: 805.8 gal
